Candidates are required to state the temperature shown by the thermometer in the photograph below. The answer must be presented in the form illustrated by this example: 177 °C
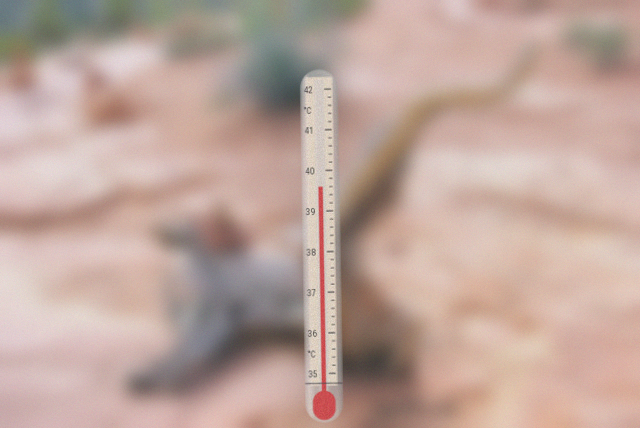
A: 39.6 °C
